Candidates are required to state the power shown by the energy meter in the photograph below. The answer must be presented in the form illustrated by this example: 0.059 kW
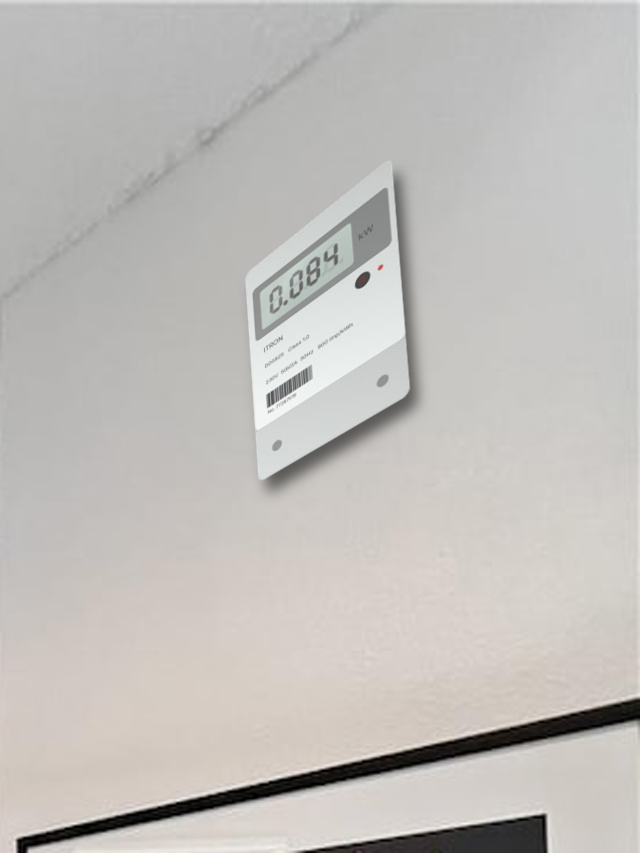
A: 0.084 kW
